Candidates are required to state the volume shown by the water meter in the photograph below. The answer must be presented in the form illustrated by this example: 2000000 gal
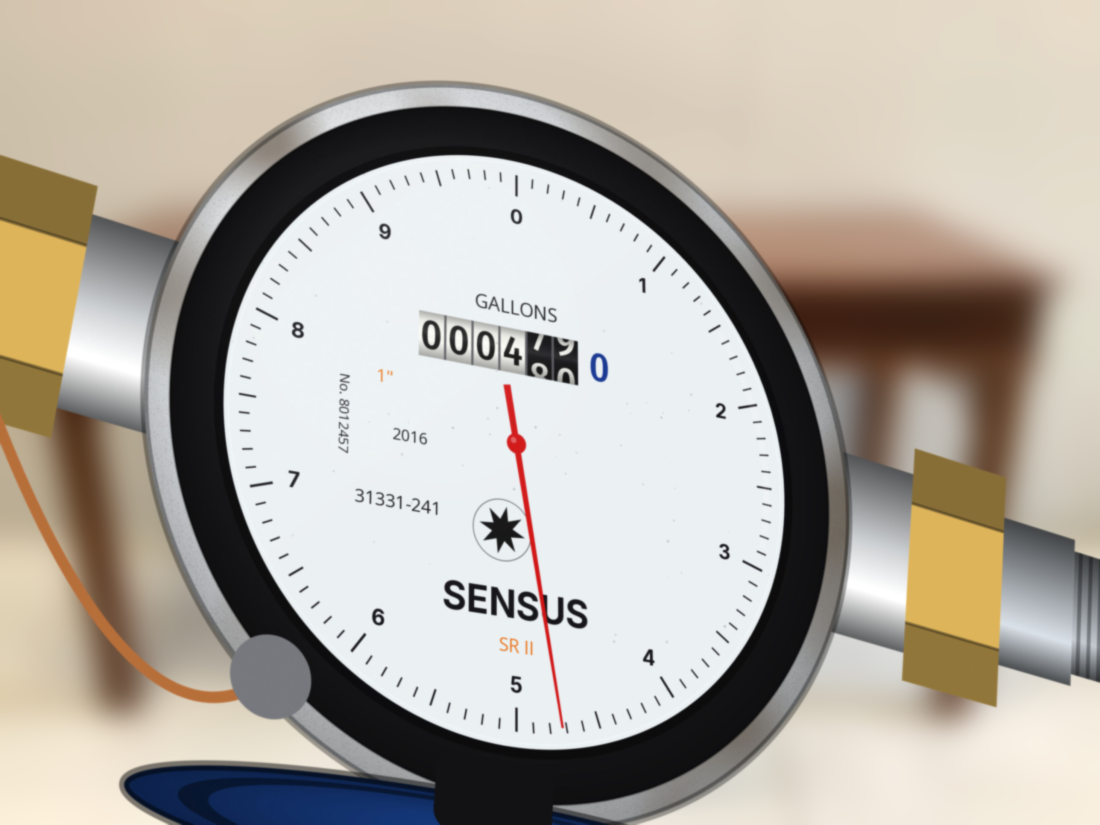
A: 4794.7 gal
